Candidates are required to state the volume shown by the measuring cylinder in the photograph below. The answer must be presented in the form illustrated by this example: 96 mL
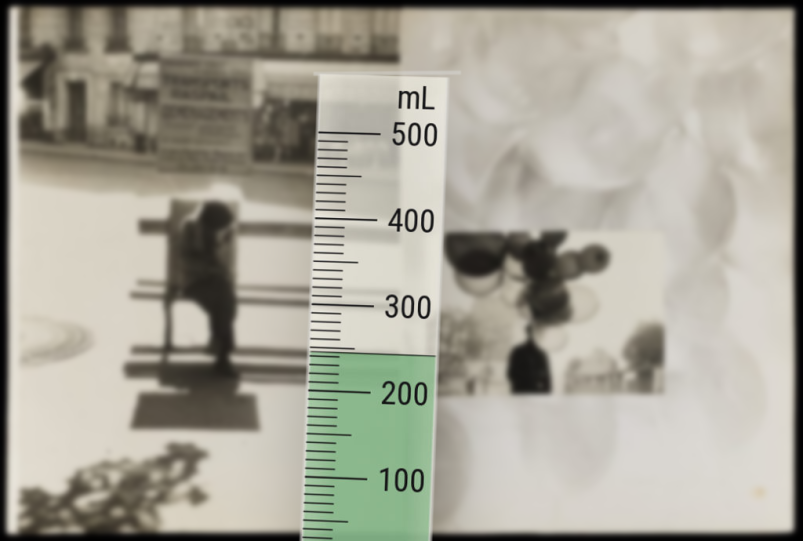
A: 245 mL
